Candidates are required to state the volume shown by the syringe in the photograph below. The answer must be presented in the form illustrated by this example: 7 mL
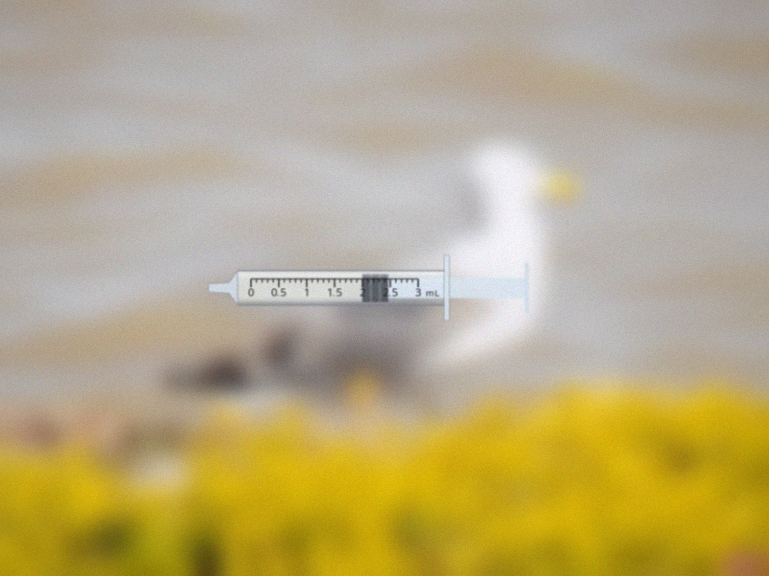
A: 2 mL
